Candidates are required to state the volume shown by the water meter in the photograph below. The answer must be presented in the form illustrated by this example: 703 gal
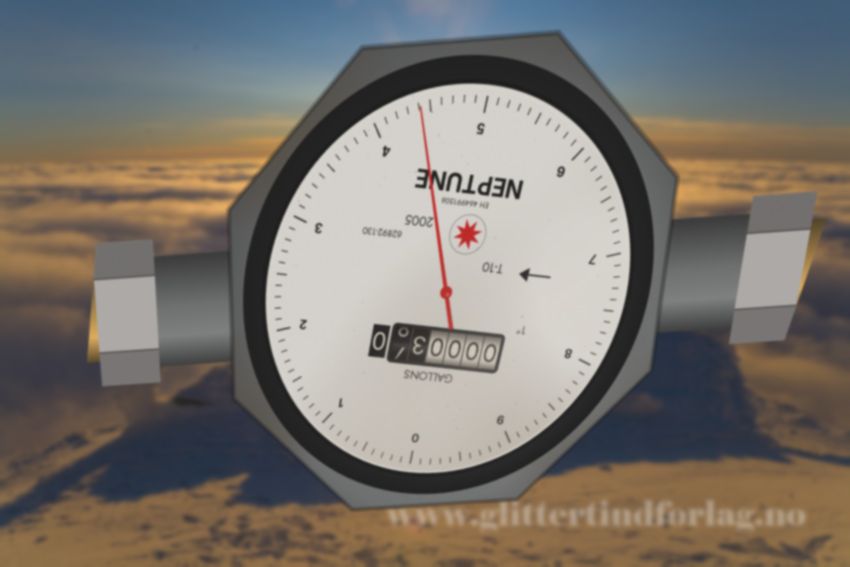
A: 374.4 gal
